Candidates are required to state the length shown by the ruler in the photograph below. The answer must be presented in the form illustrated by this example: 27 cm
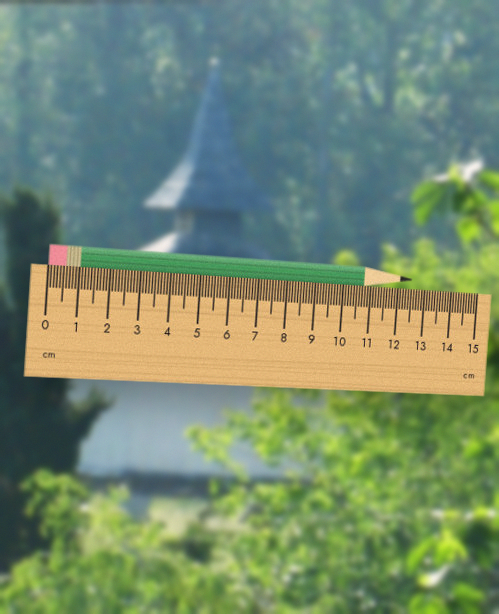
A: 12.5 cm
